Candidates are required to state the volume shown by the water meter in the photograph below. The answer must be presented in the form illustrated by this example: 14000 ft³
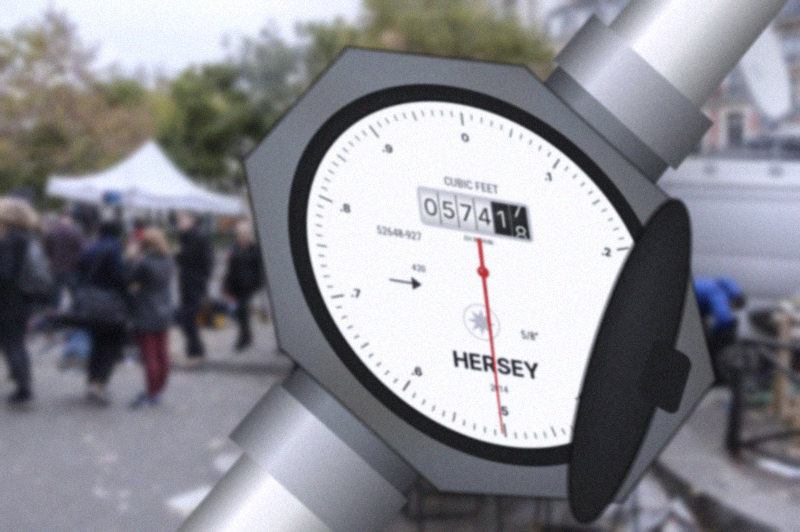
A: 57417.50 ft³
